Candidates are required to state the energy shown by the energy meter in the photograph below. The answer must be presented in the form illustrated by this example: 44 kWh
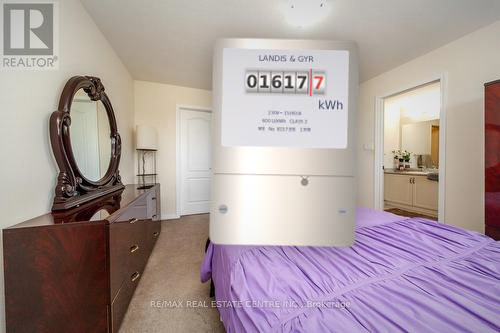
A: 1617.7 kWh
